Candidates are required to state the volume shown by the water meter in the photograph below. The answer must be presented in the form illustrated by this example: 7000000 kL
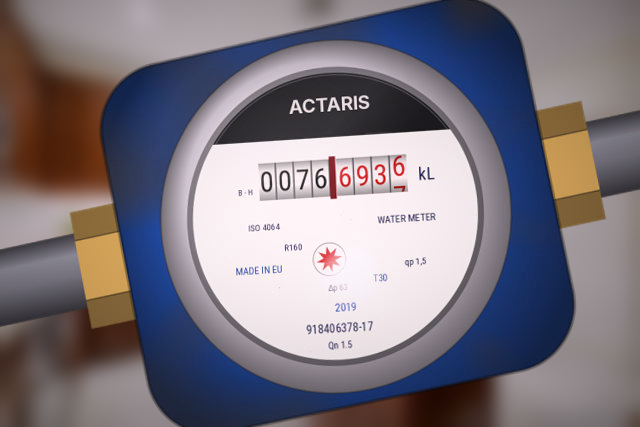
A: 76.6936 kL
